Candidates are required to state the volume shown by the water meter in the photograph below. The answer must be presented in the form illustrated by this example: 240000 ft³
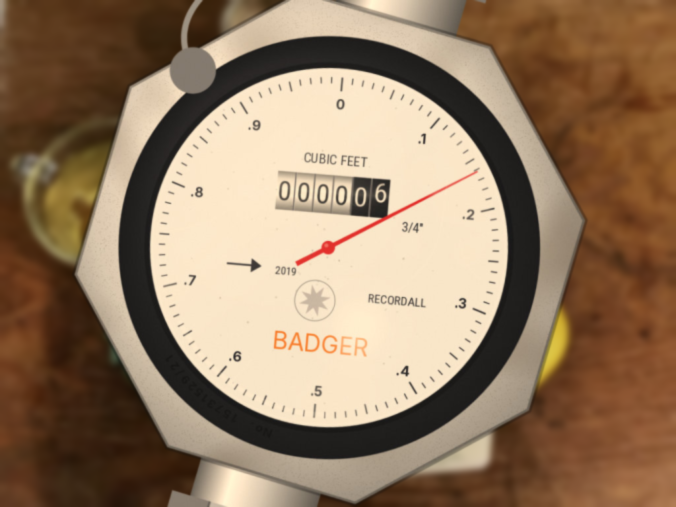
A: 6.16 ft³
